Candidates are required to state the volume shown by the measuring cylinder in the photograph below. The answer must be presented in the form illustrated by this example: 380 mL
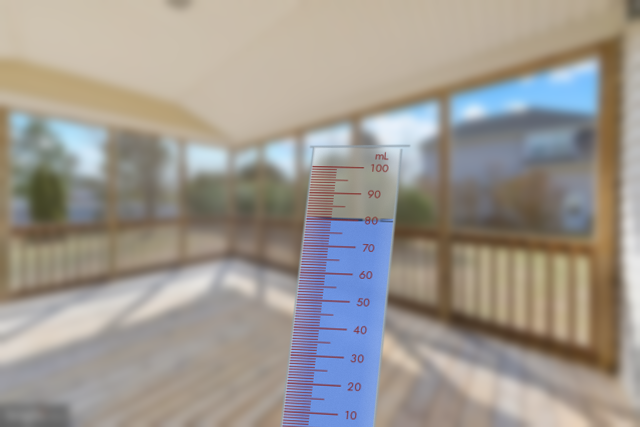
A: 80 mL
